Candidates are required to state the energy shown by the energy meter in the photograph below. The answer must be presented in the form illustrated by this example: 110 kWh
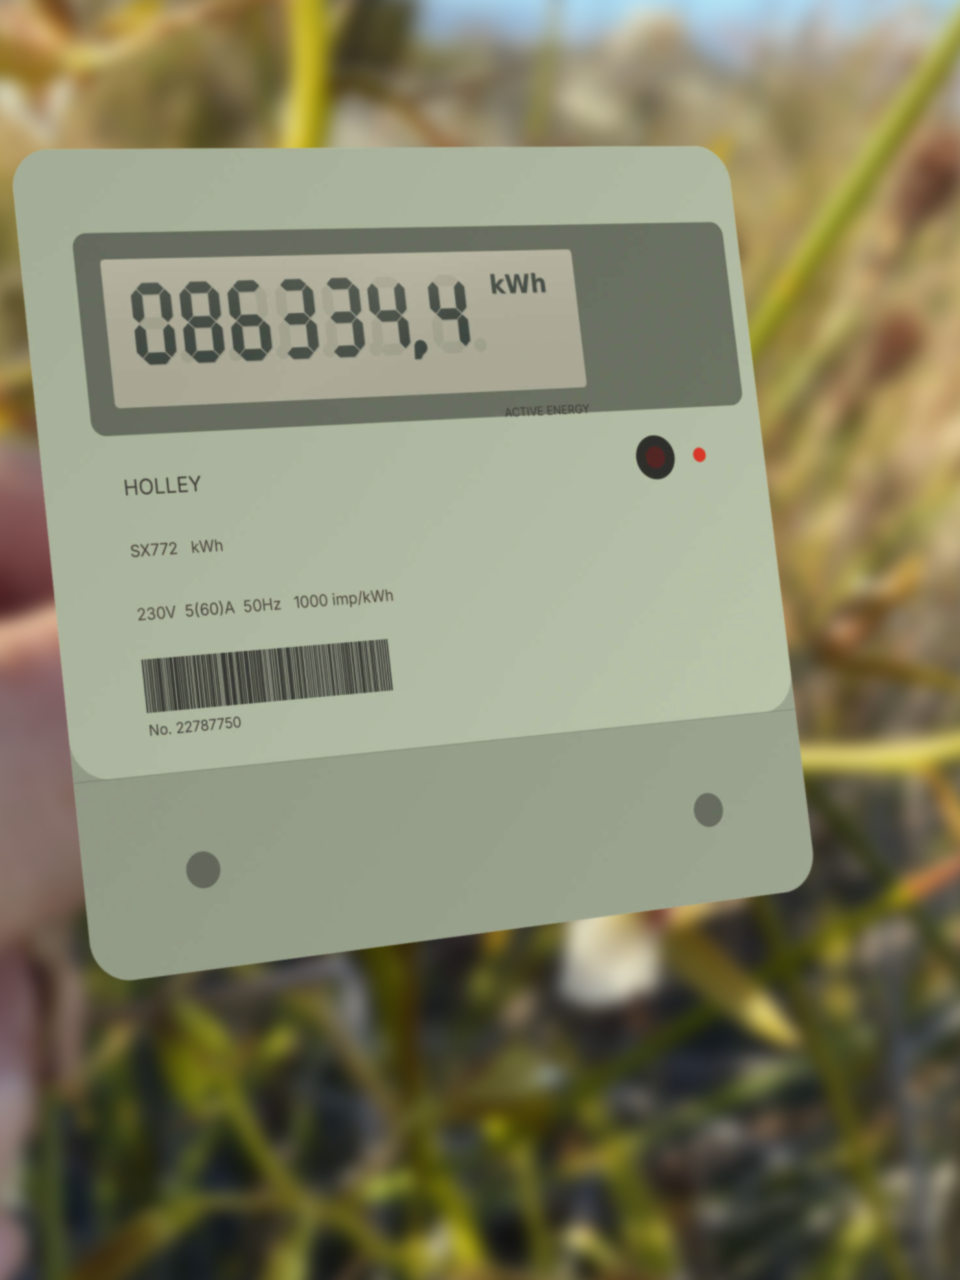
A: 86334.4 kWh
